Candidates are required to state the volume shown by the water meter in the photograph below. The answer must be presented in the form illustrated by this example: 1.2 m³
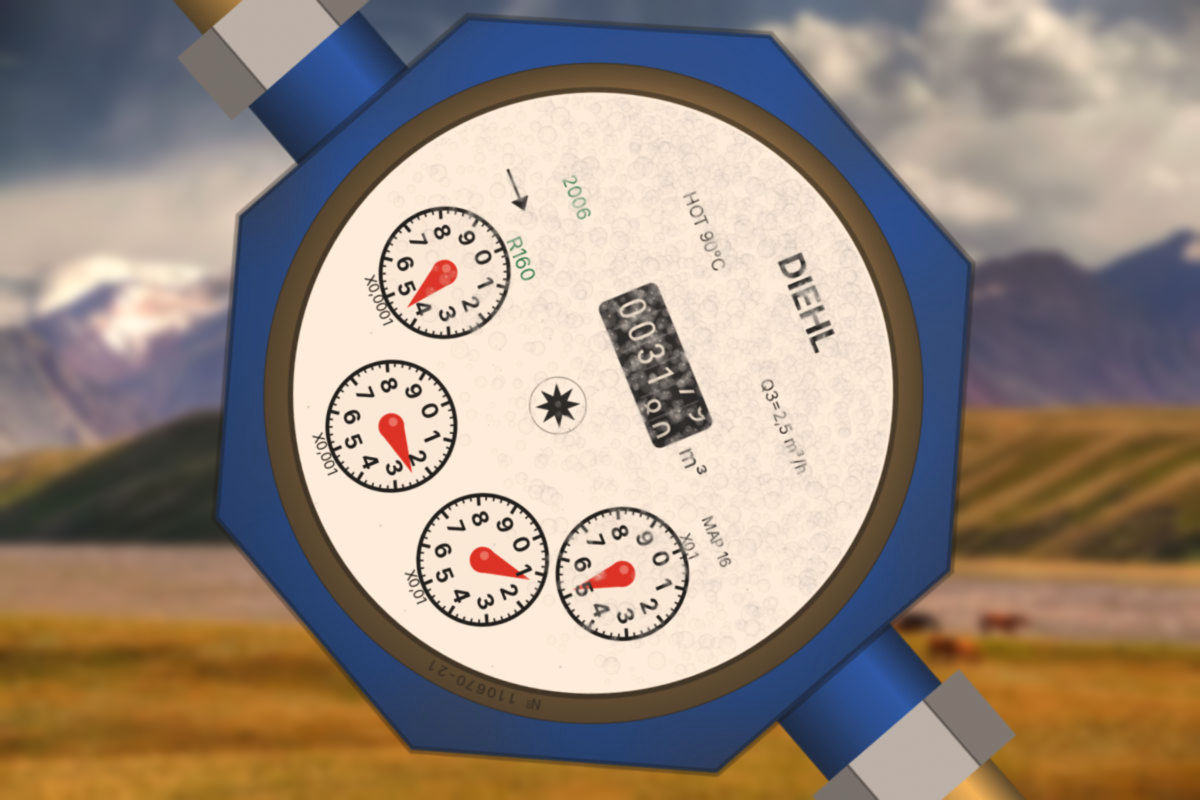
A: 3179.5124 m³
